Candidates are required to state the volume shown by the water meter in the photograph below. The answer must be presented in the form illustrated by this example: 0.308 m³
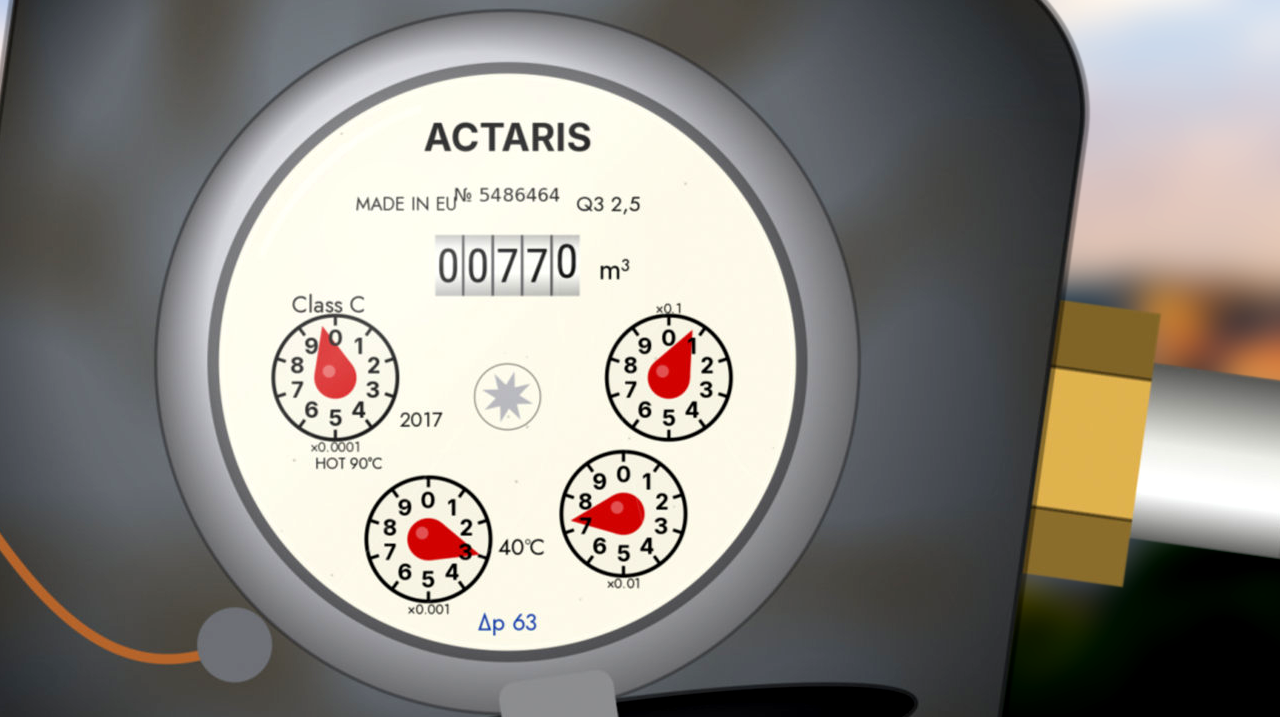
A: 770.0729 m³
